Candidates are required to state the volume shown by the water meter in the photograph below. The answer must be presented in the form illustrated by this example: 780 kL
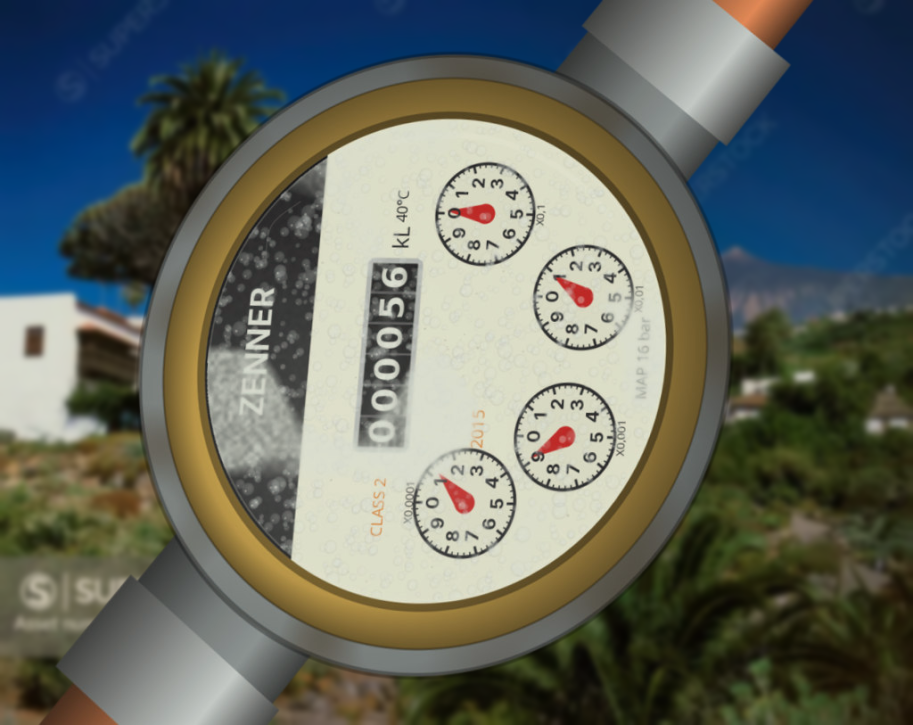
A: 56.0091 kL
